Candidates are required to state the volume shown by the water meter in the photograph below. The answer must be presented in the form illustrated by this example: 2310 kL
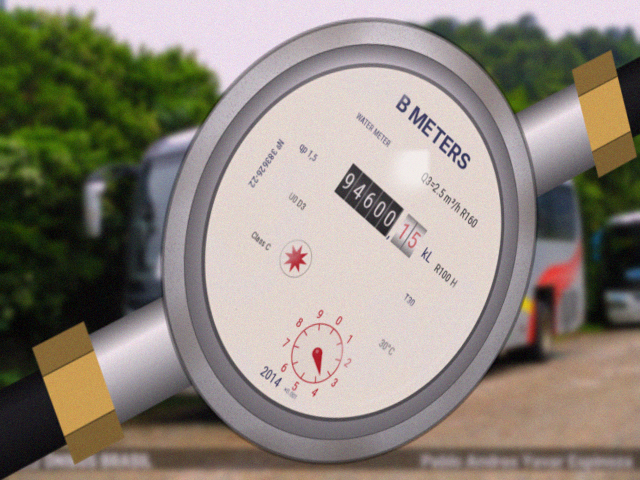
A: 94600.153 kL
